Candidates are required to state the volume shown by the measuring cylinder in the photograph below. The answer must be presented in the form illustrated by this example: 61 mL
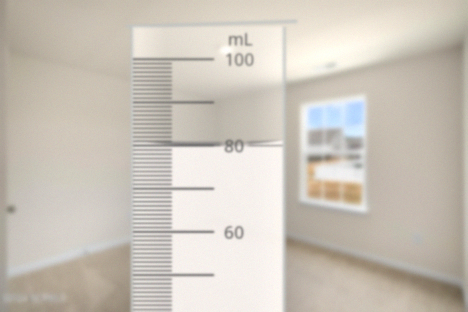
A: 80 mL
